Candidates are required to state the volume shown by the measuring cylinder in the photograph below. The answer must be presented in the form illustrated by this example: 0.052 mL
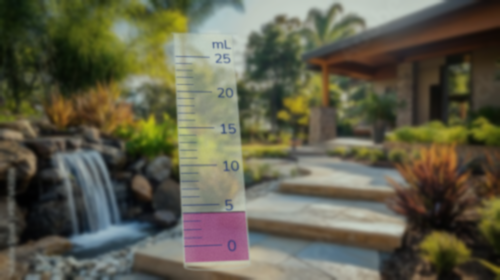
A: 4 mL
